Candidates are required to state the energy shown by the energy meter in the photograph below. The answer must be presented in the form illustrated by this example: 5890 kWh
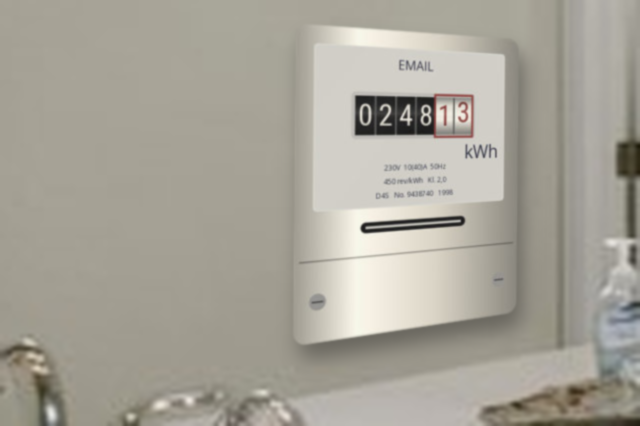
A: 248.13 kWh
